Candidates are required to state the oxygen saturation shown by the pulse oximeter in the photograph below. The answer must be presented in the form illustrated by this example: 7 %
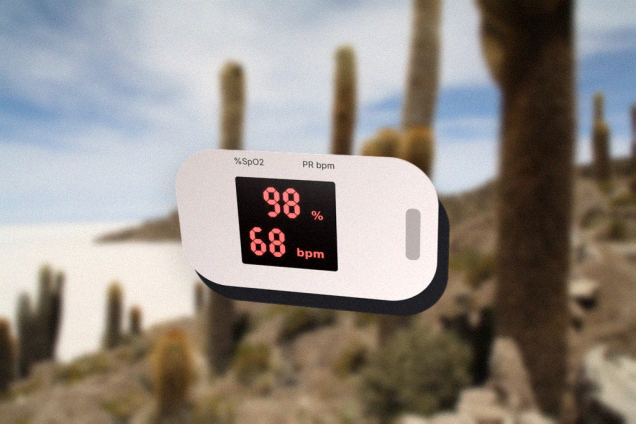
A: 98 %
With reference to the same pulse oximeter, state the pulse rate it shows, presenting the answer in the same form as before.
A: 68 bpm
